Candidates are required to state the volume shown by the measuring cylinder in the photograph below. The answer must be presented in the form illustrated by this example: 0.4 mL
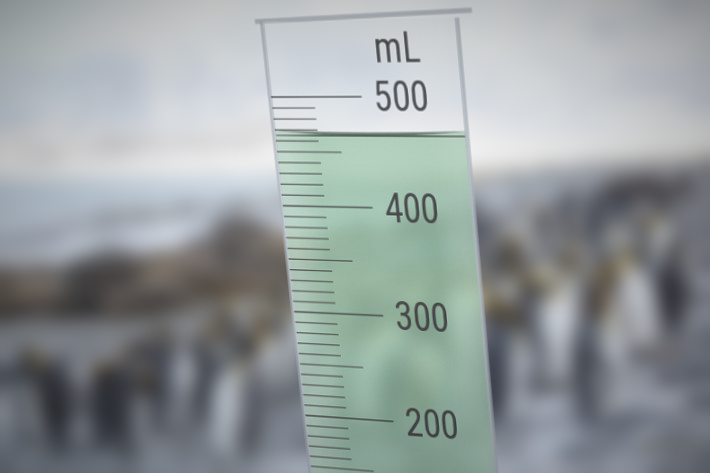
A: 465 mL
